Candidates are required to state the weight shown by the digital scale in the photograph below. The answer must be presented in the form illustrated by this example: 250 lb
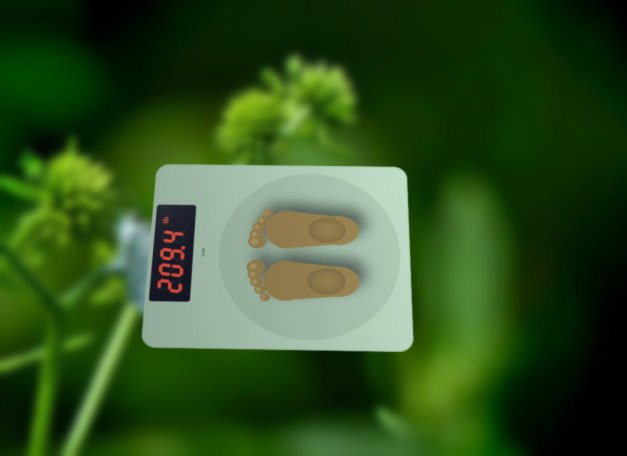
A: 209.4 lb
